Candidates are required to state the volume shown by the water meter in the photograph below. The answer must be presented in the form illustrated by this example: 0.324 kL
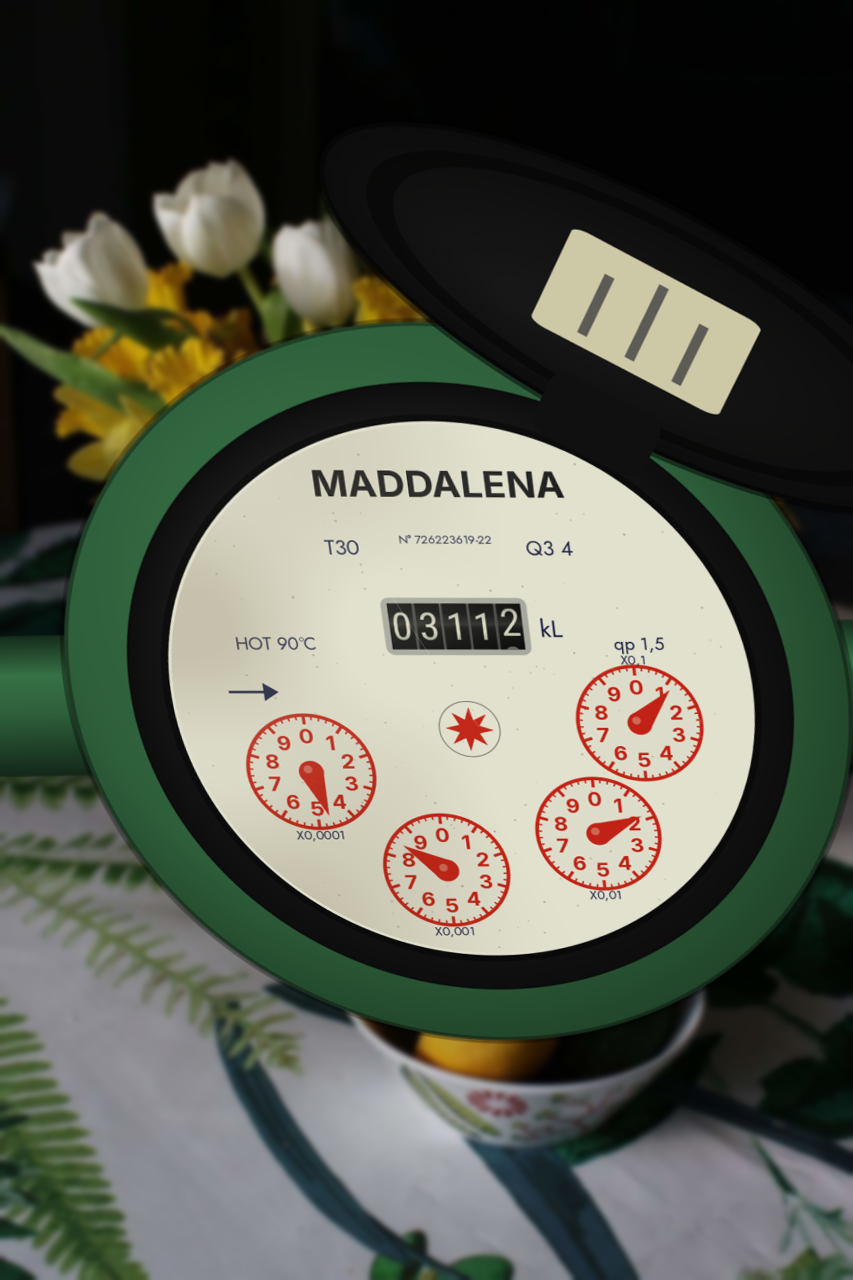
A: 3112.1184 kL
